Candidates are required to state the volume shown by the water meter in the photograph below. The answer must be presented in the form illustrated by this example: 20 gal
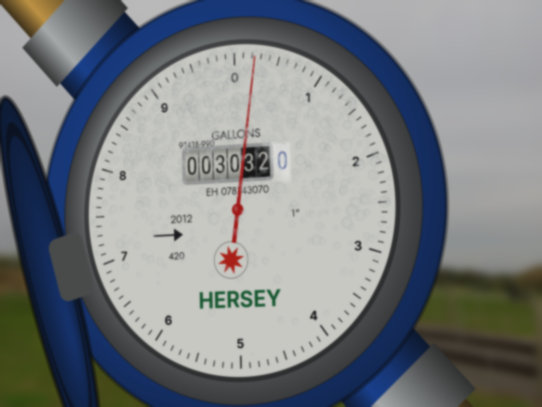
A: 30320.2 gal
